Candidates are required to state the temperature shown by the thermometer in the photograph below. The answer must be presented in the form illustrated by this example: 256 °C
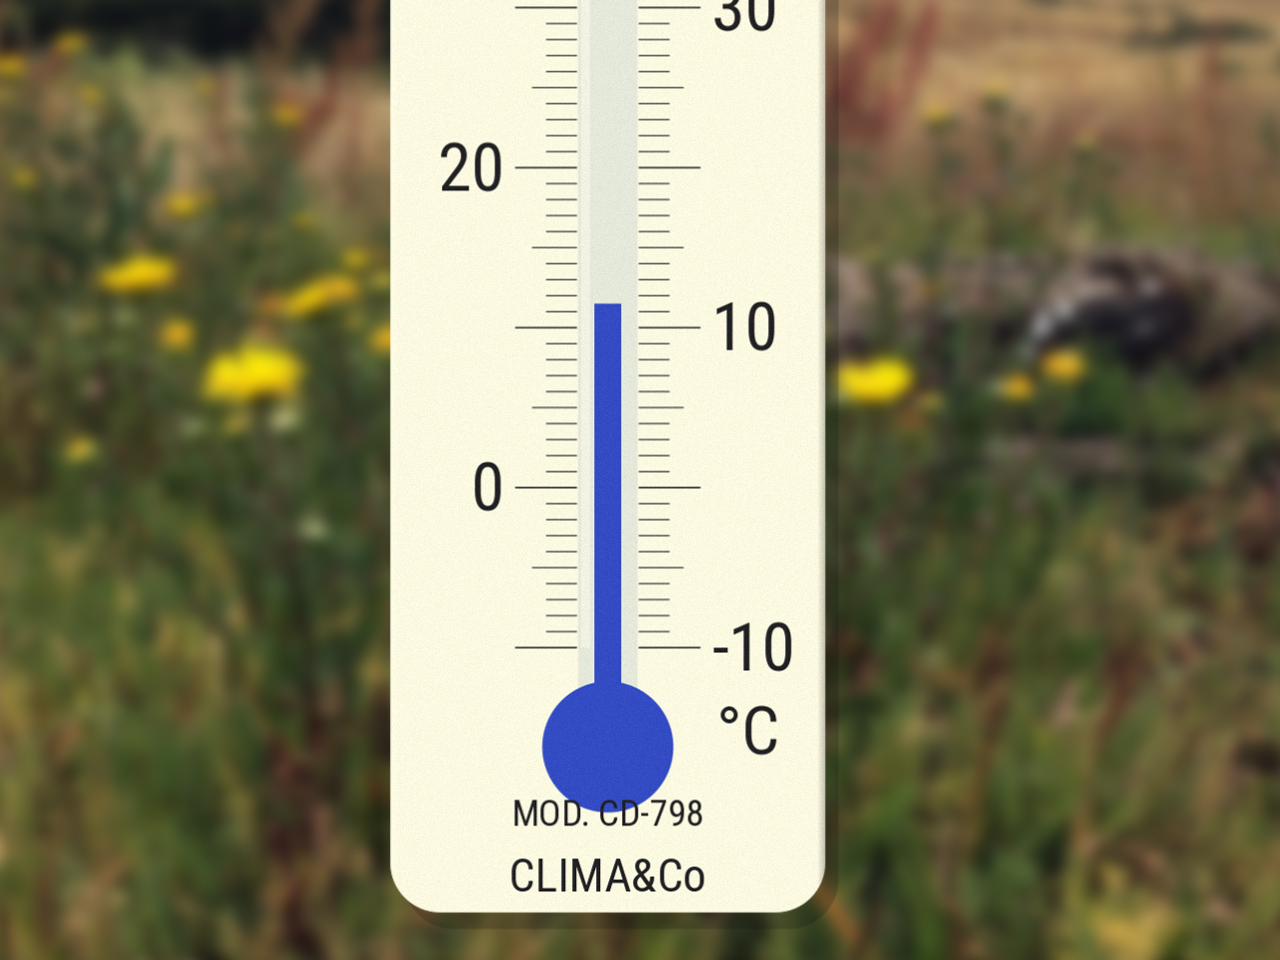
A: 11.5 °C
